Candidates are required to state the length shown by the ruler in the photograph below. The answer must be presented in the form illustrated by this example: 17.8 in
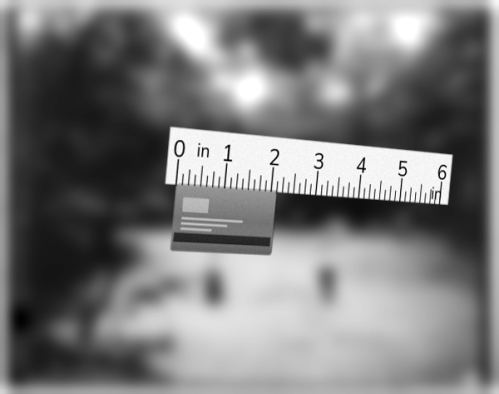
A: 2.125 in
